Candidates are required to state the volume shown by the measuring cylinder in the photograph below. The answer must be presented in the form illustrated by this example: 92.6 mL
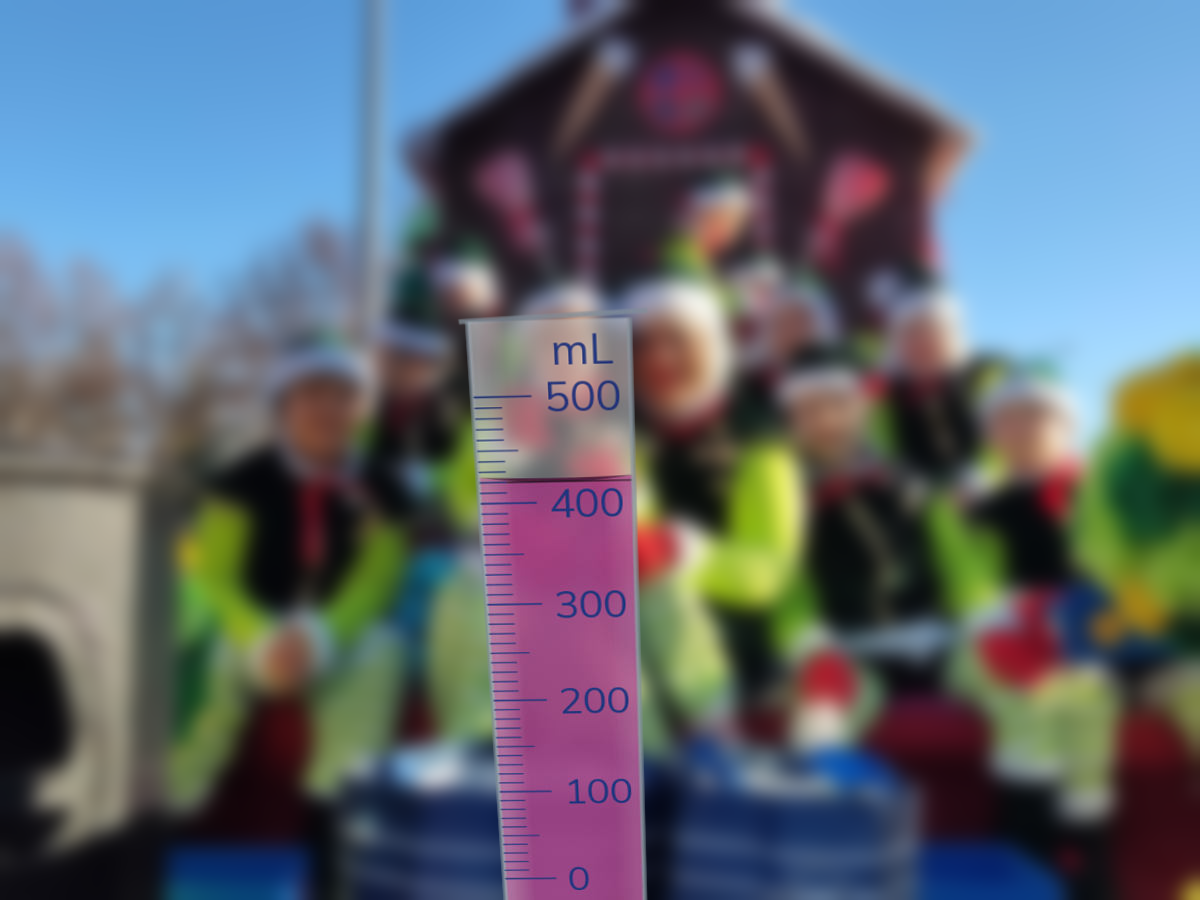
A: 420 mL
